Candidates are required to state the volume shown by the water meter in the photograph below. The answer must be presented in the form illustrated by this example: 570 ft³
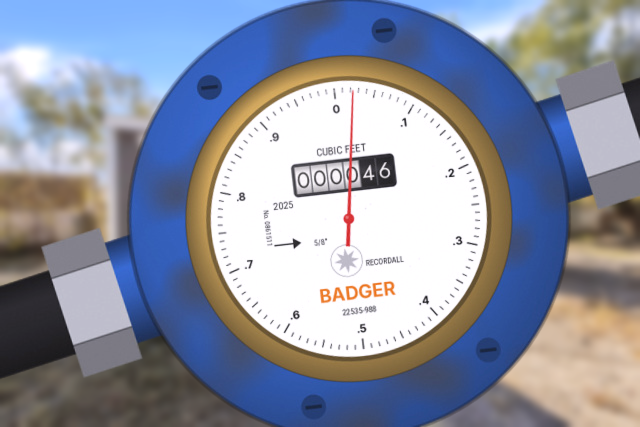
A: 46.02 ft³
